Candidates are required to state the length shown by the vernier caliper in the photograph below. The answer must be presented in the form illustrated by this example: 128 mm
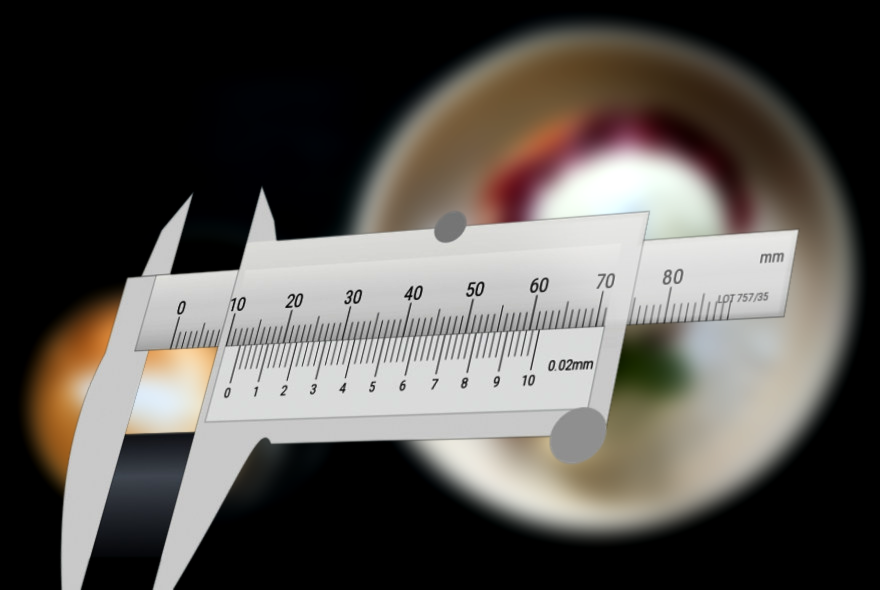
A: 12.5 mm
